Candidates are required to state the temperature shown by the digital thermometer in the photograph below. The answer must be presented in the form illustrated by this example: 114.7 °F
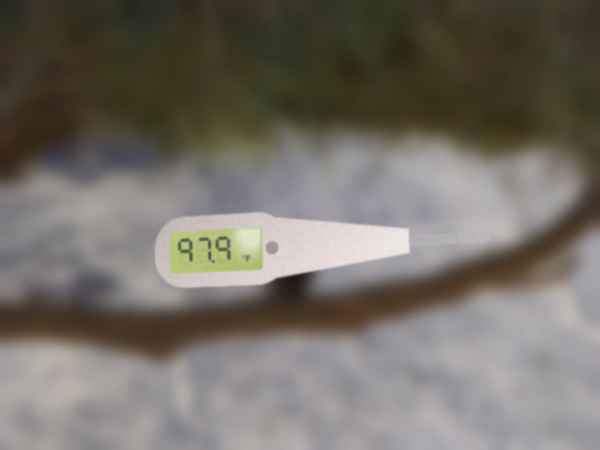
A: 97.9 °F
